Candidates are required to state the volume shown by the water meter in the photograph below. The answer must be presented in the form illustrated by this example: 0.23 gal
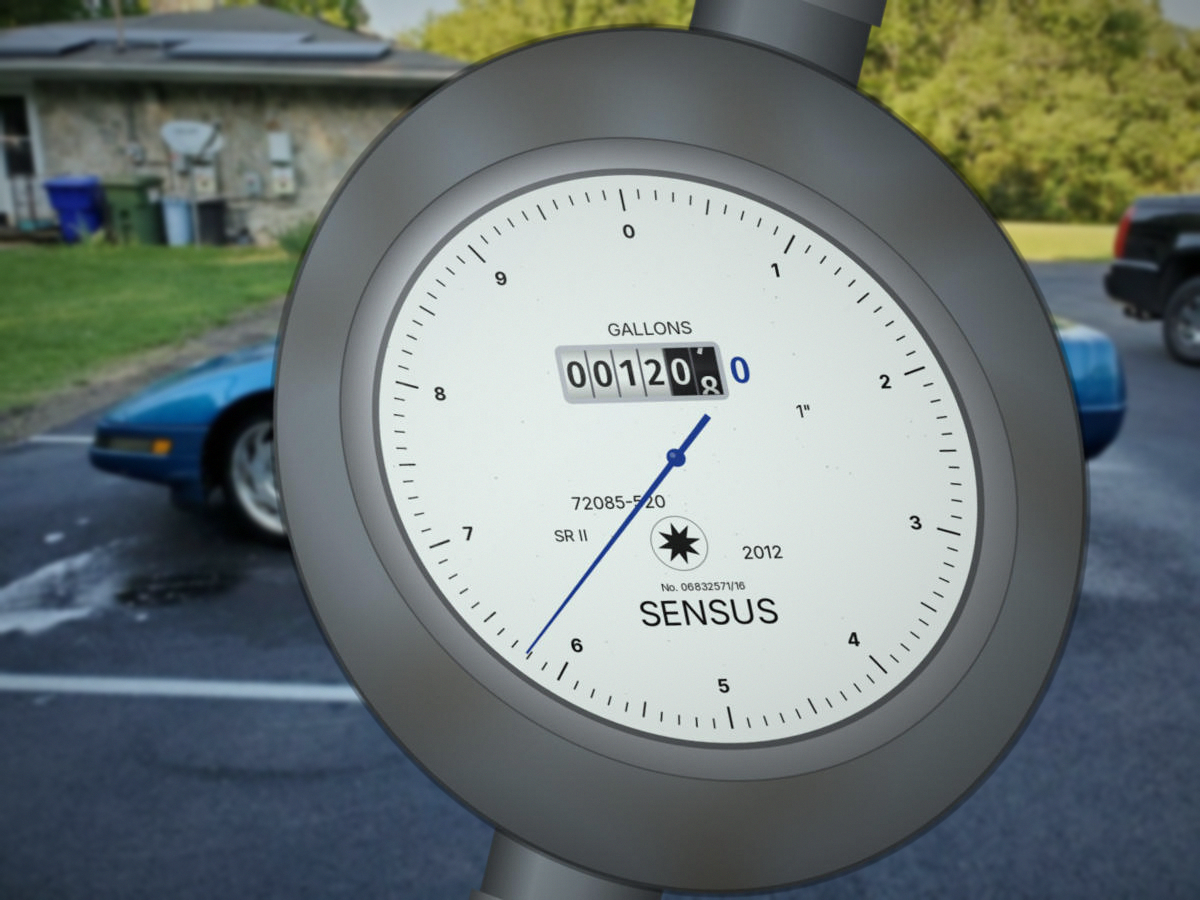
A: 12076.2 gal
